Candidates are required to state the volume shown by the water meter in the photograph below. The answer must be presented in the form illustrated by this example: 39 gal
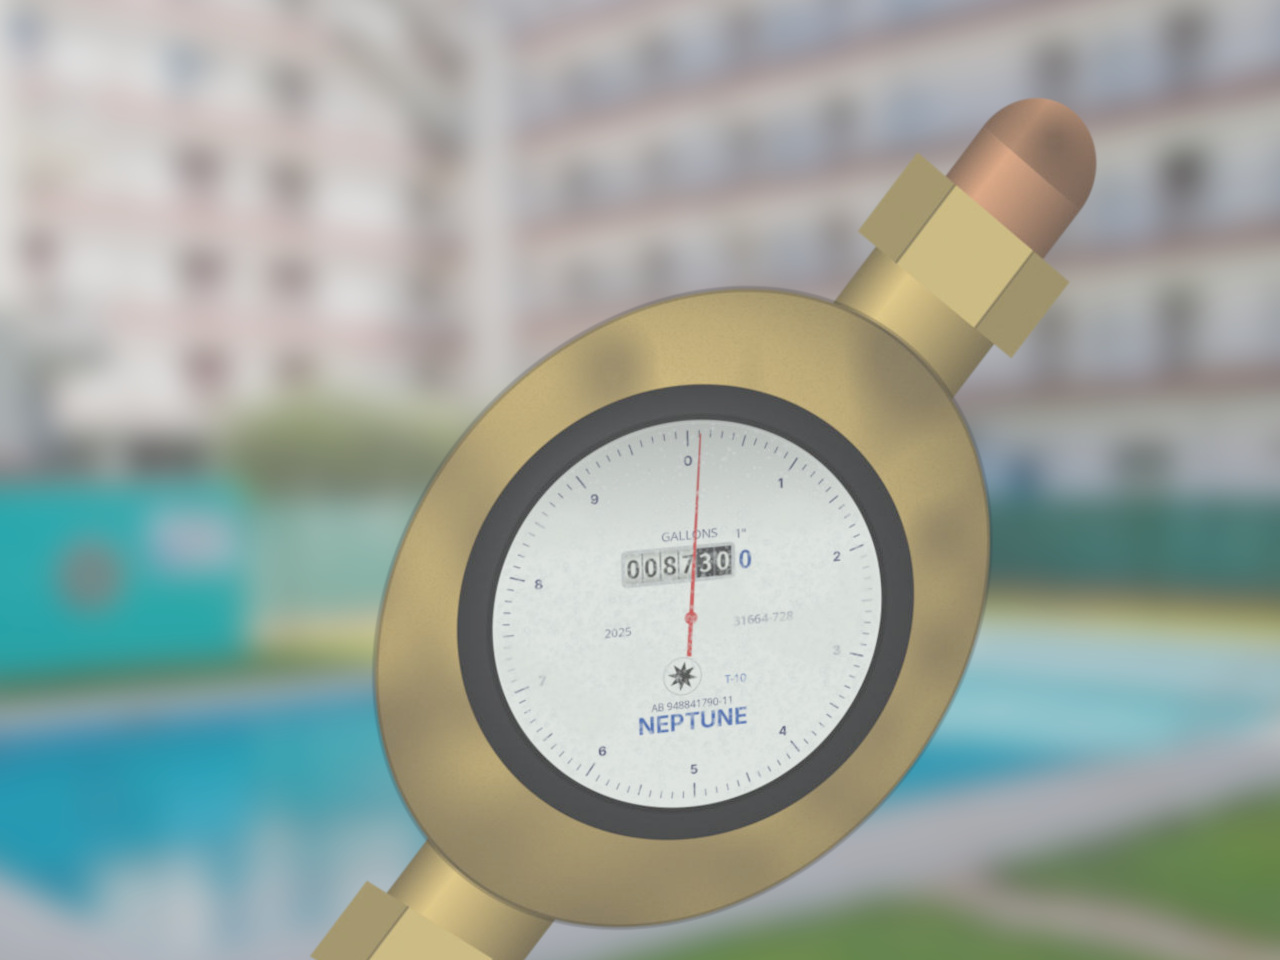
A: 87300.1 gal
